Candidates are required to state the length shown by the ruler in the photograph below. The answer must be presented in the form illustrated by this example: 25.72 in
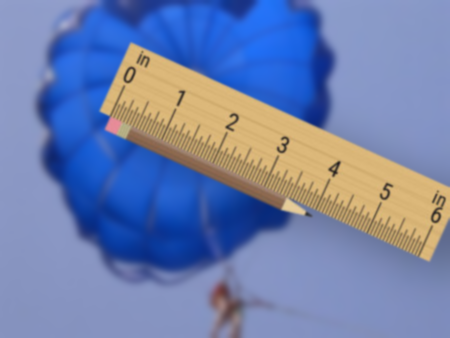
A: 4 in
